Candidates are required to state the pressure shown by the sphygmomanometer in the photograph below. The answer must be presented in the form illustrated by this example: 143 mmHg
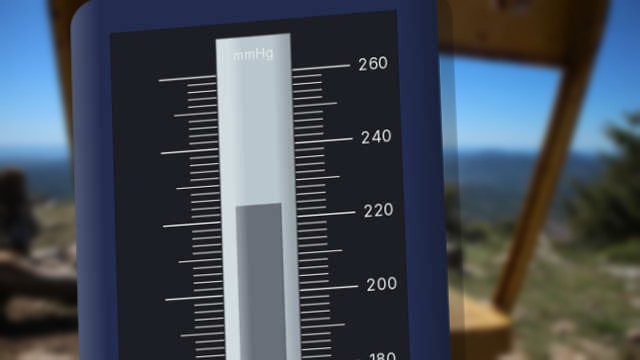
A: 224 mmHg
